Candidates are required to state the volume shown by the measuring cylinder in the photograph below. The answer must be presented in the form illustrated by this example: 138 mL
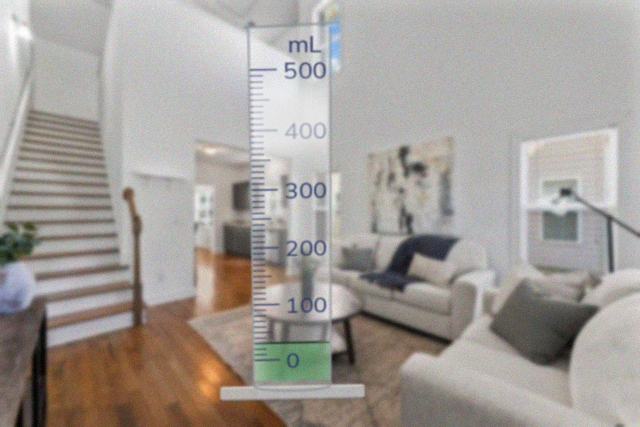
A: 30 mL
